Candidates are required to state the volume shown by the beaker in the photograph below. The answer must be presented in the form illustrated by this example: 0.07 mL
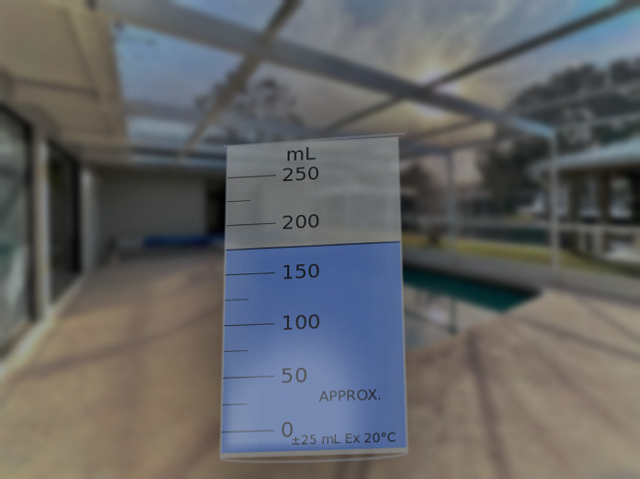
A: 175 mL
